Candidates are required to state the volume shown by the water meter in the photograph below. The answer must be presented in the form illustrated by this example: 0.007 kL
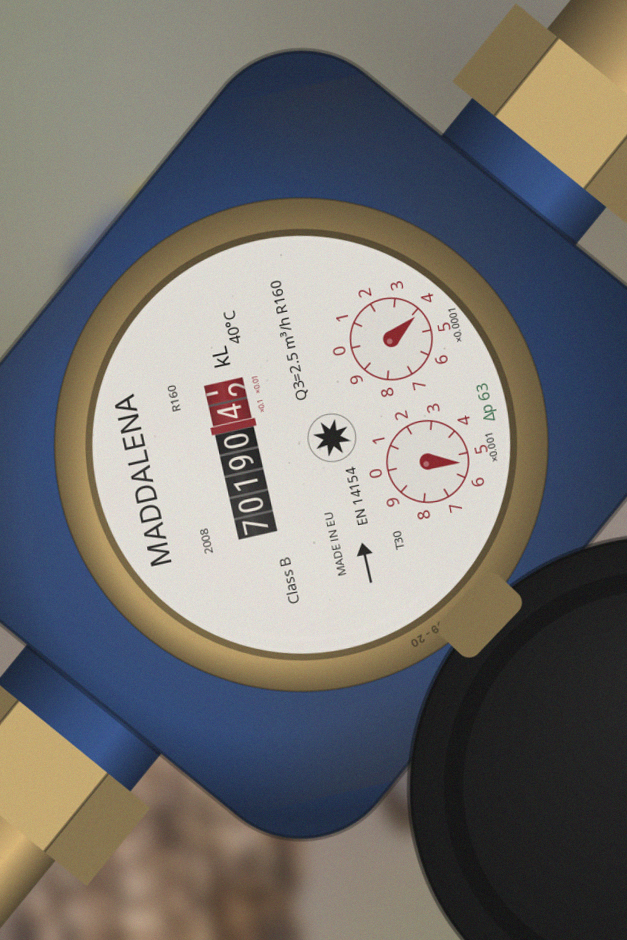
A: 70190.4154 kL
